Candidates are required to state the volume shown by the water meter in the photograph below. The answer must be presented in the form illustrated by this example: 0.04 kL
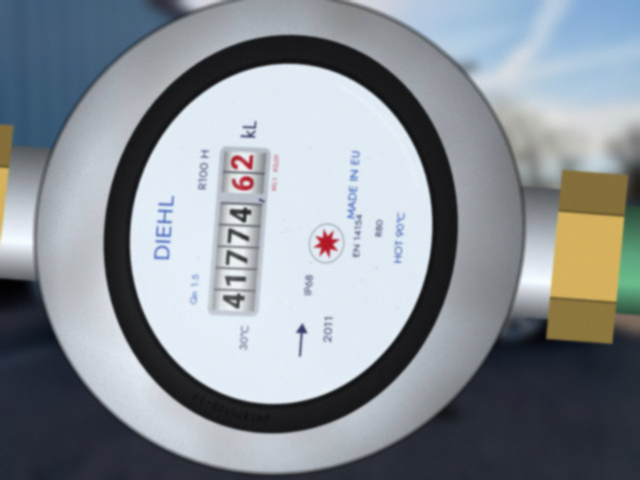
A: 41774.62 kL
